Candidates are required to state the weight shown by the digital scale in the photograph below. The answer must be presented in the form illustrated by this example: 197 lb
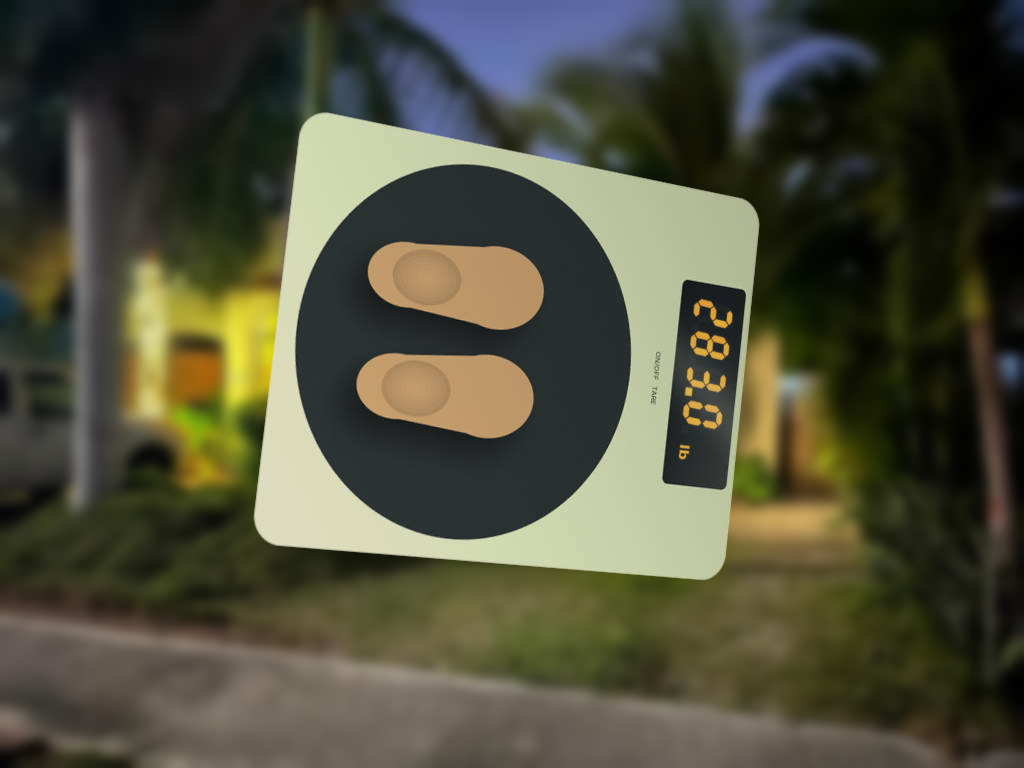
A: 283.0 lb
